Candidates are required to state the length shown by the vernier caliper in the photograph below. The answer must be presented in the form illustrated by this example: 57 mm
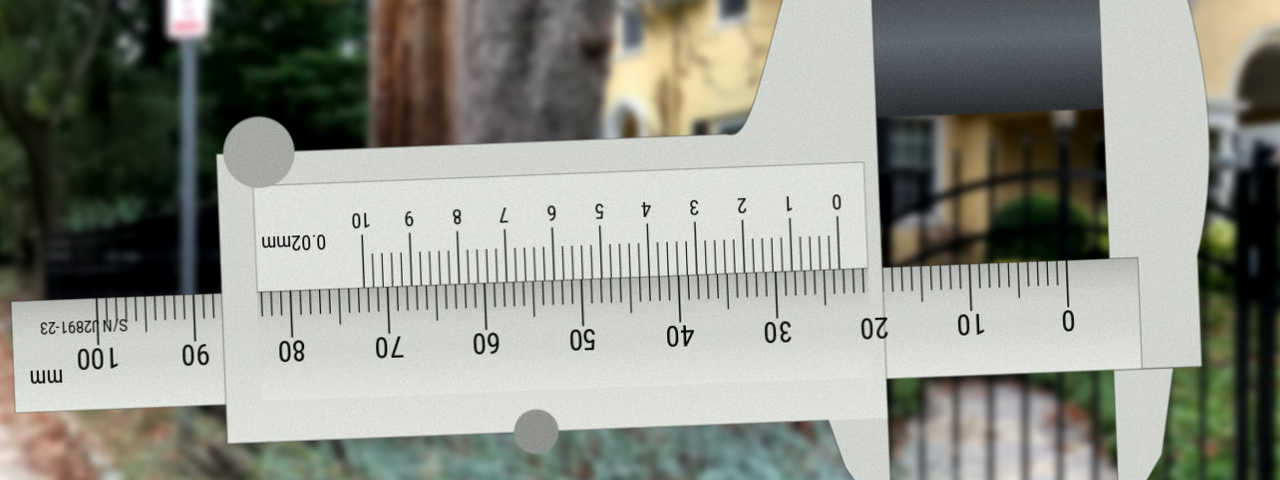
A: 23.4 mm
